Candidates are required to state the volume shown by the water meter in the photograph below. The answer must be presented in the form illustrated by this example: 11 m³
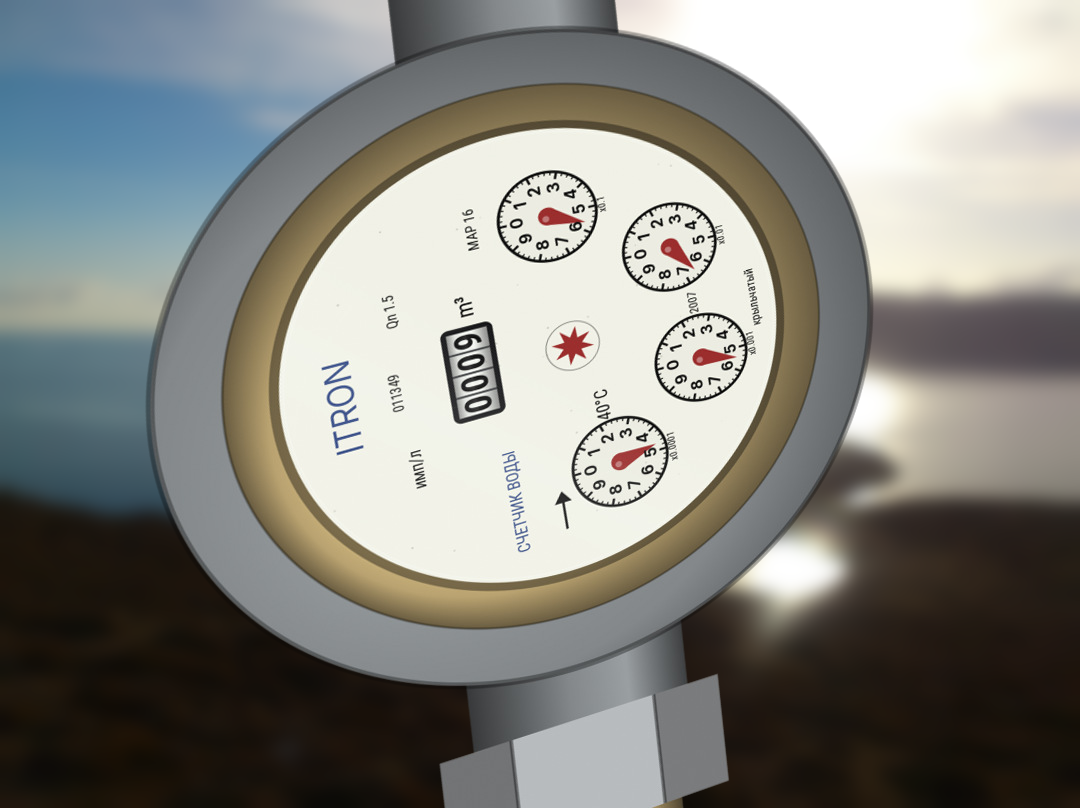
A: 9.5654 m³
